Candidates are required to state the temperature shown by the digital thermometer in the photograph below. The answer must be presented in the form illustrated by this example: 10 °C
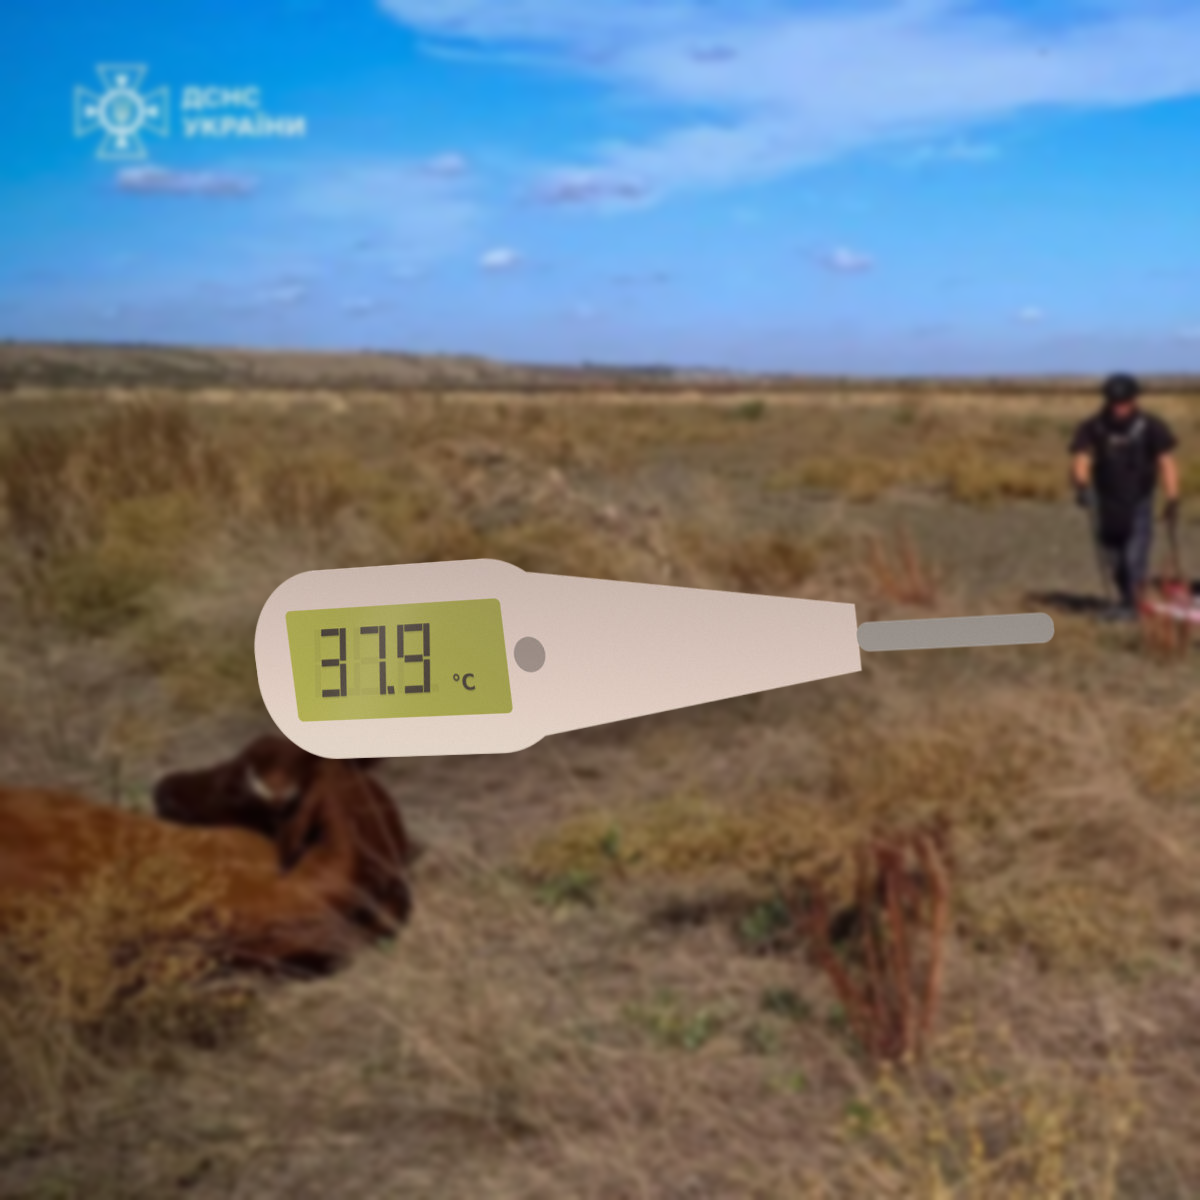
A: 37.9 °C
